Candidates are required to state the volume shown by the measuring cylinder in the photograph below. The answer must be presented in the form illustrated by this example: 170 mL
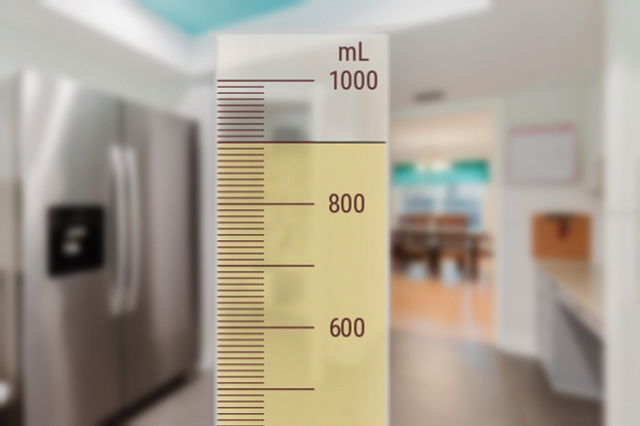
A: 900 mL
